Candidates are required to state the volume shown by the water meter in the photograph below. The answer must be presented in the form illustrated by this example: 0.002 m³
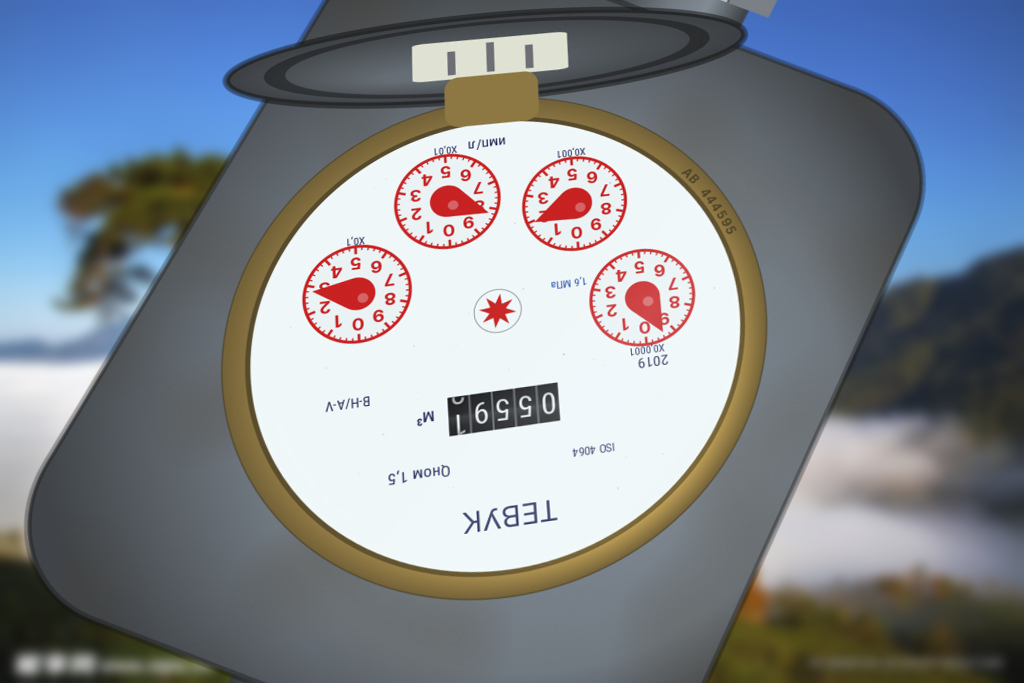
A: 5591.2819 m³
